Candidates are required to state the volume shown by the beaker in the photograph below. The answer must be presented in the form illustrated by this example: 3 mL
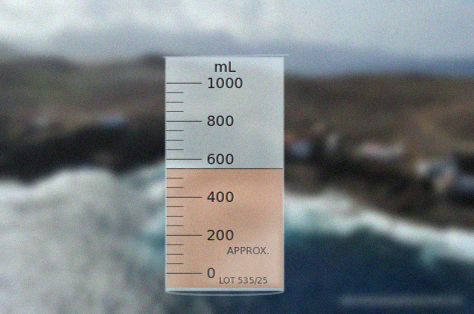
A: 550 mL
